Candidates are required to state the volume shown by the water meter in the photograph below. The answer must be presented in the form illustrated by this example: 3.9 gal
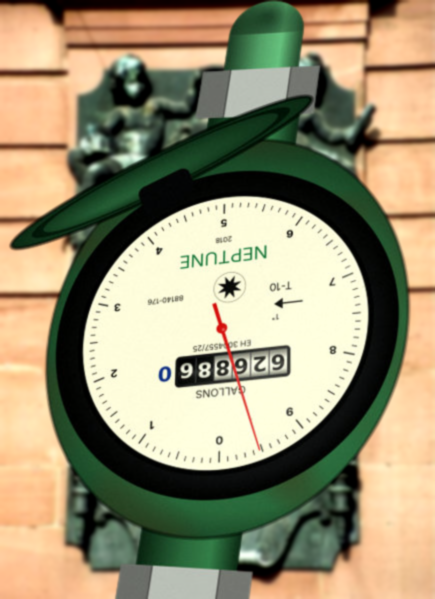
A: 6268859.5 gal
